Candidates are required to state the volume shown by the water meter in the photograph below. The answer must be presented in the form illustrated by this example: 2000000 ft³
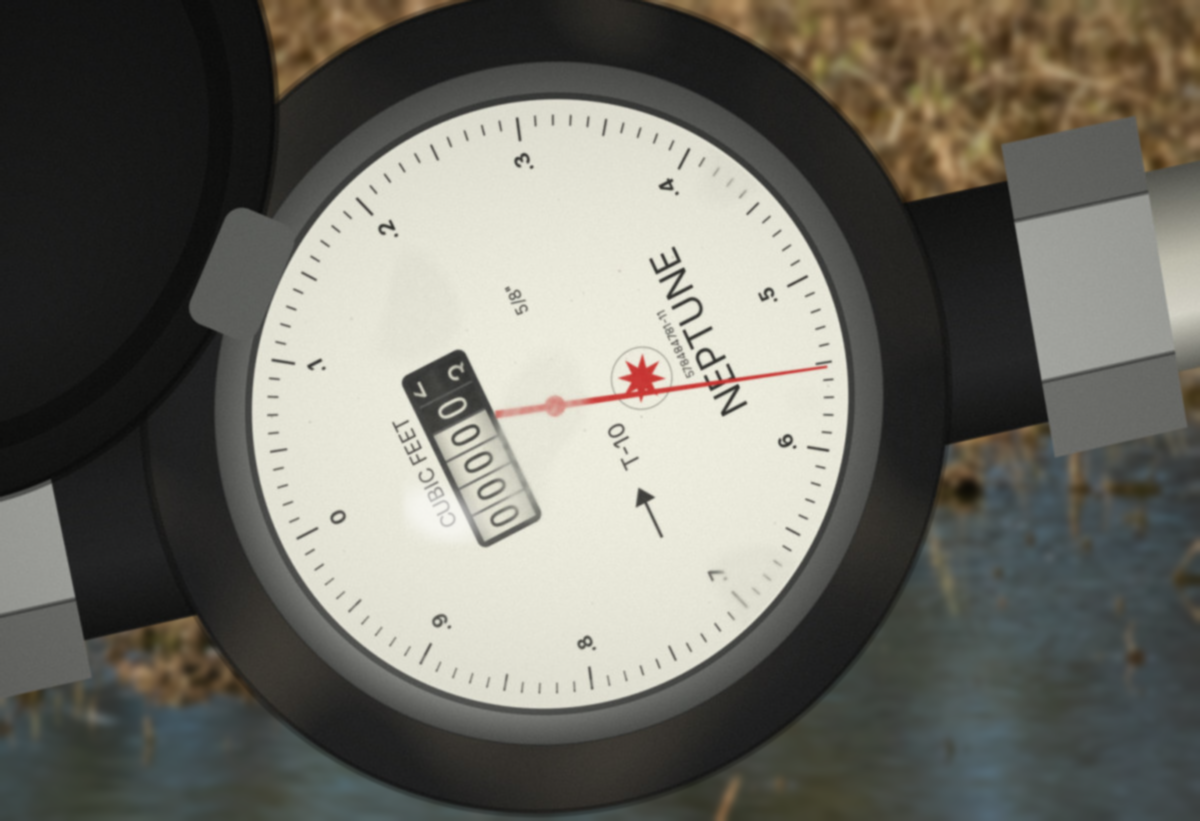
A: 2.55 ft³
